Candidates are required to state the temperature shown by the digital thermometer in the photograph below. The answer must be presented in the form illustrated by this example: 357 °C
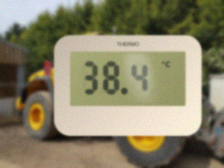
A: 38.4 °C
